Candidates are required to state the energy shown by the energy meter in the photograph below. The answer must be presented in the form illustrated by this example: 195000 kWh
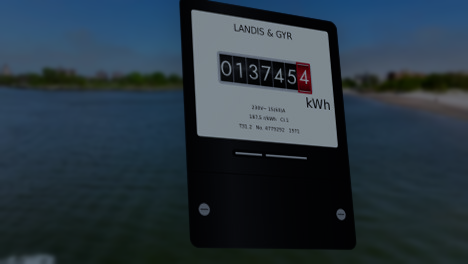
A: 13745.4 kWh
